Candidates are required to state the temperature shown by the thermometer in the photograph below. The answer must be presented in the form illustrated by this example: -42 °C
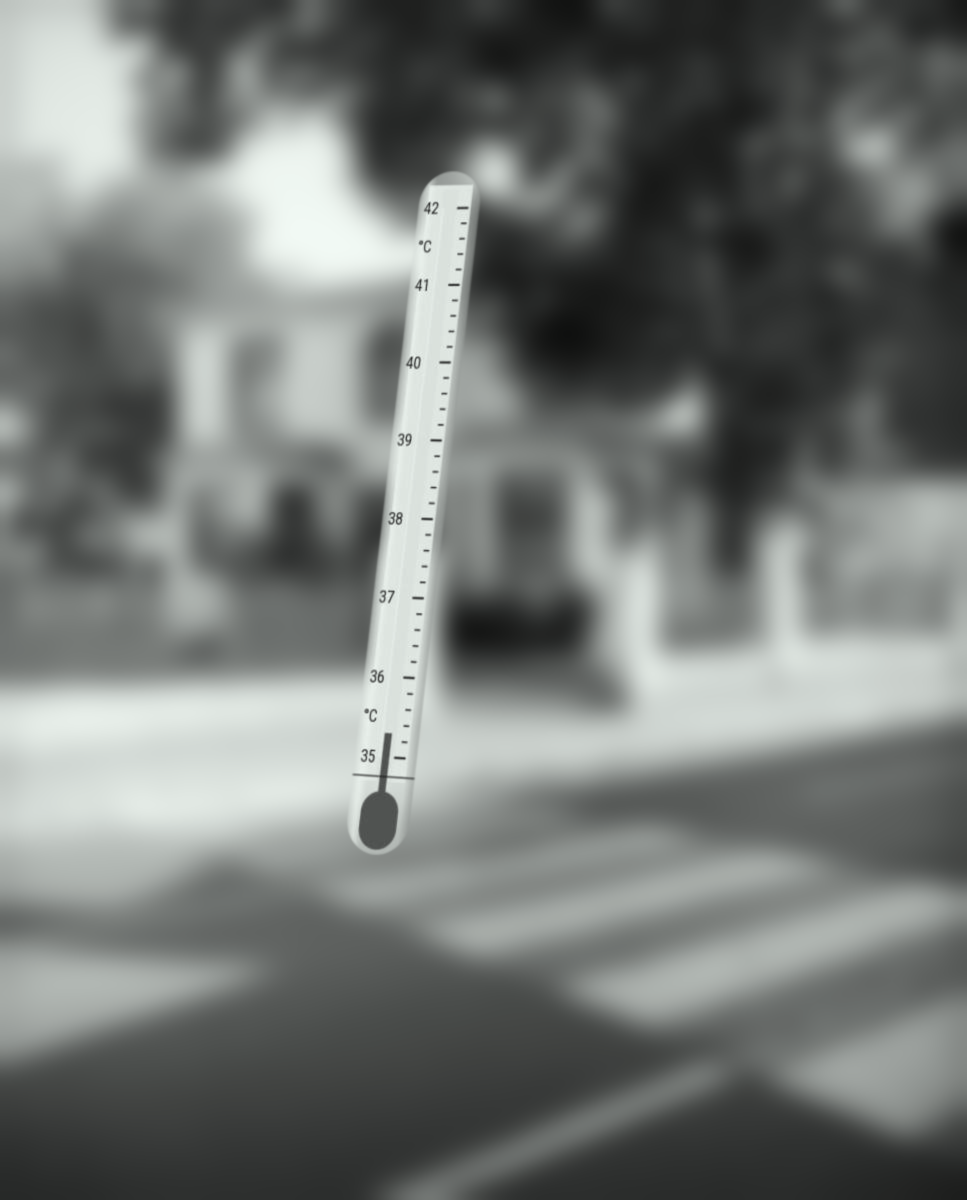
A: 35.3 °C
